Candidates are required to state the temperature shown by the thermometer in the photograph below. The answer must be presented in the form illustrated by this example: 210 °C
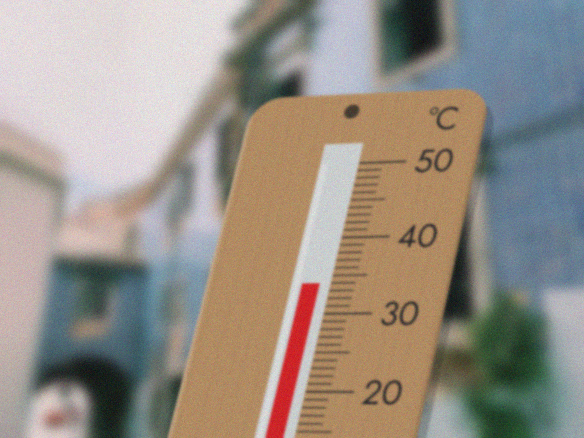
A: 34 °C
